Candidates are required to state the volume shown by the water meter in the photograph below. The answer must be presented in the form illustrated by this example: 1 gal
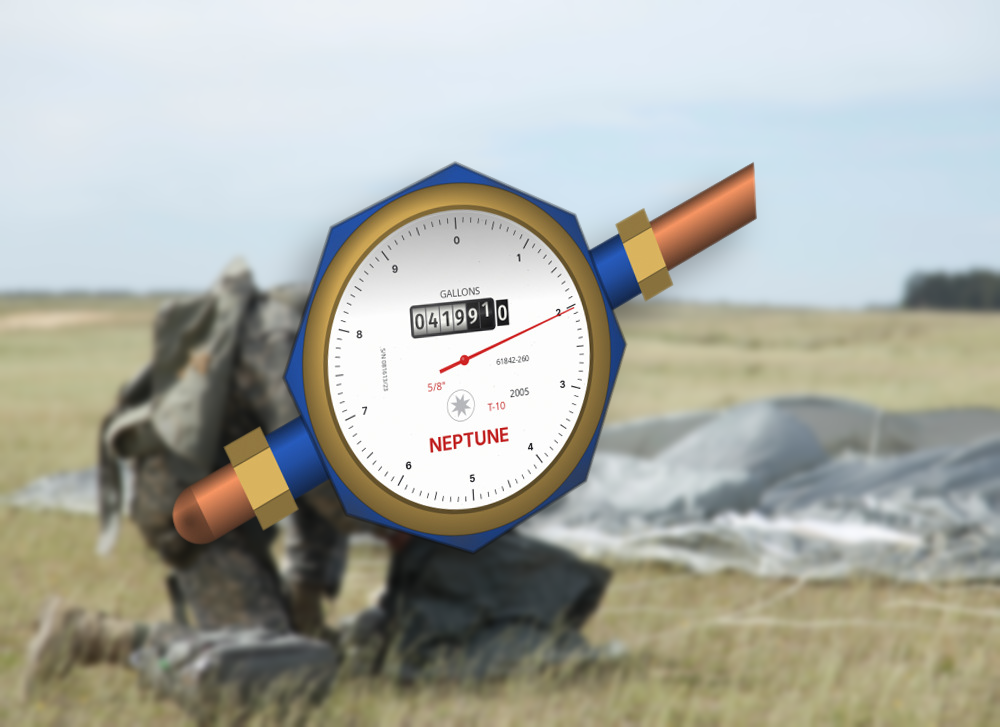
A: 419912.0 gal
